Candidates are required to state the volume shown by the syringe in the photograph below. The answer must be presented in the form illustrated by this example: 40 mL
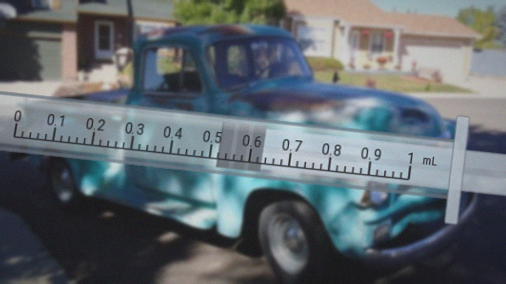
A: 0.52 mL
